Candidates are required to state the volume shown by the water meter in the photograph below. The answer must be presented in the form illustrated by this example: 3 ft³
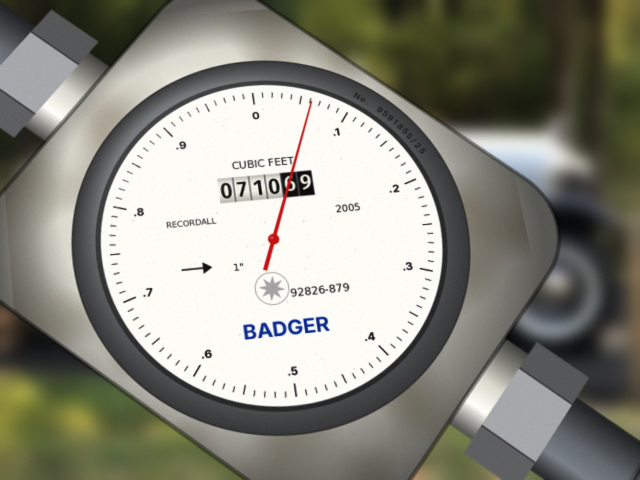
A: 71069.06 ft³
